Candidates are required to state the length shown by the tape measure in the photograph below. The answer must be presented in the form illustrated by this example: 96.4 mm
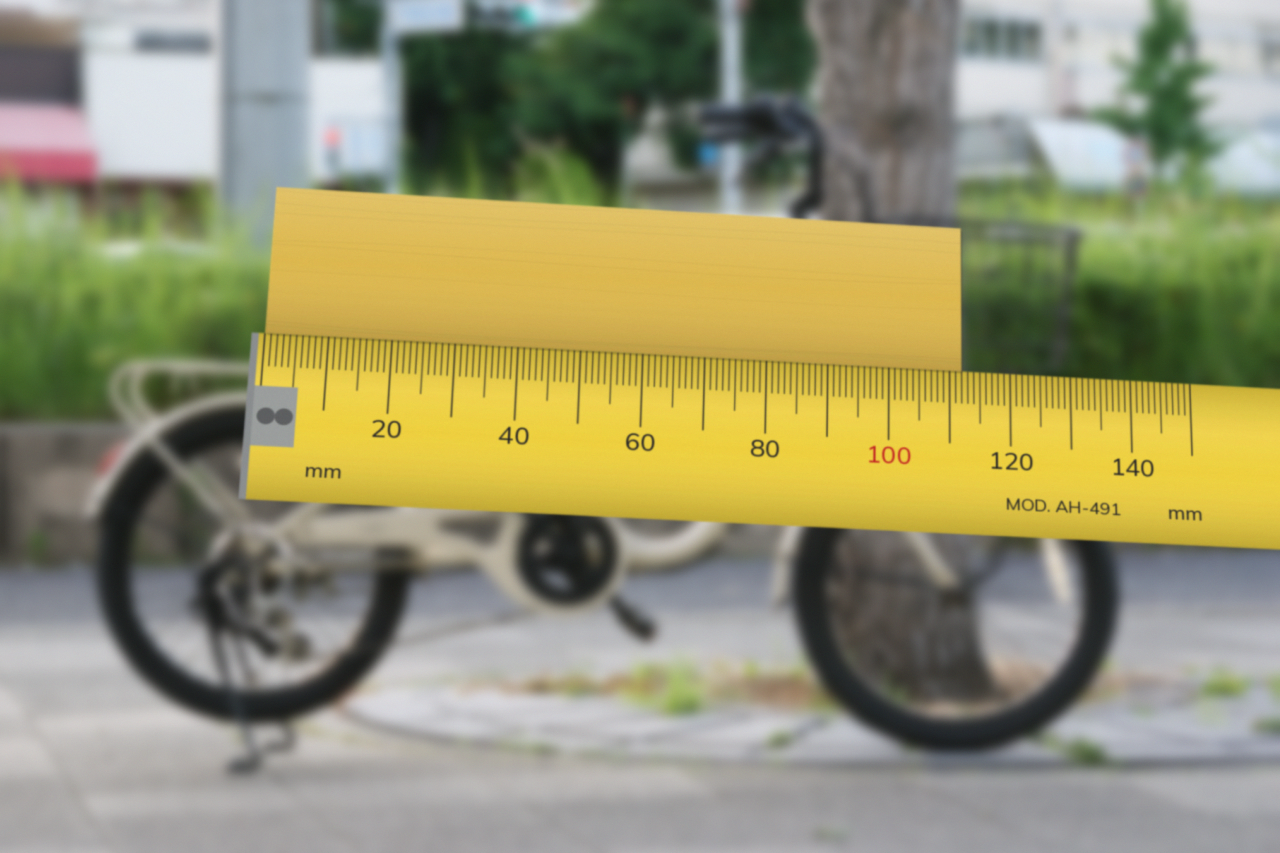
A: 112 mm
